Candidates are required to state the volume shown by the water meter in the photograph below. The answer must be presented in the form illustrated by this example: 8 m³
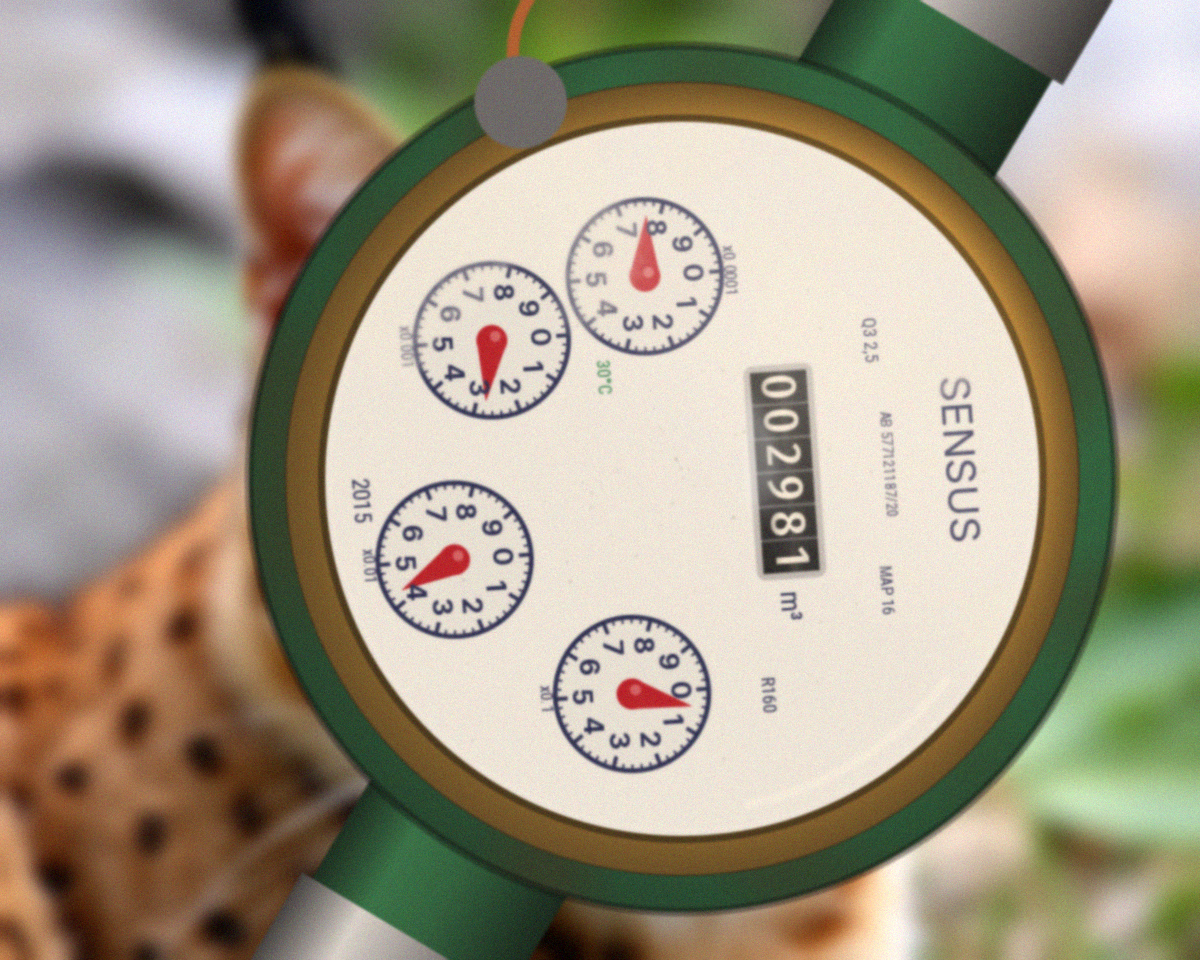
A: 2981.0427 m³
